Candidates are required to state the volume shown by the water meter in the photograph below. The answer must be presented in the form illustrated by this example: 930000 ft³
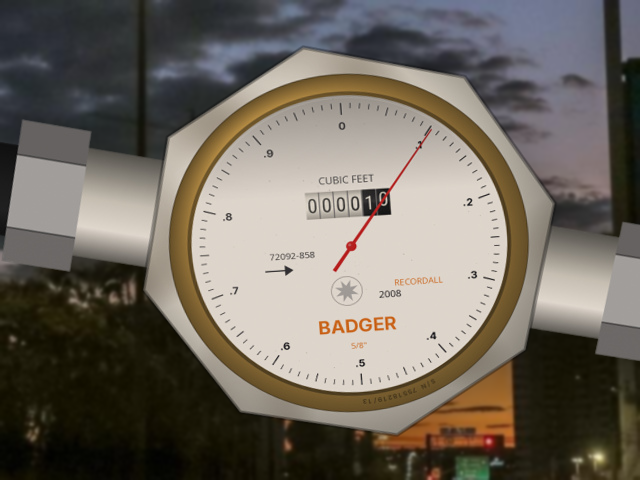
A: 10.10 ft³
